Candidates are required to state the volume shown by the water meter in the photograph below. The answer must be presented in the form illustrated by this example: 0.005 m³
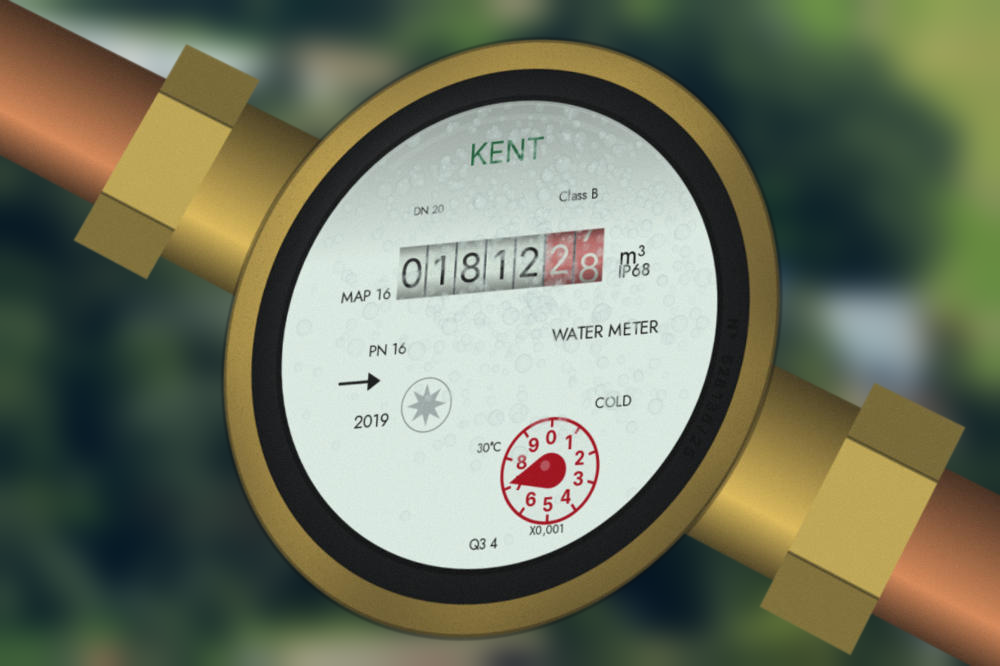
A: 1812.277 m³
